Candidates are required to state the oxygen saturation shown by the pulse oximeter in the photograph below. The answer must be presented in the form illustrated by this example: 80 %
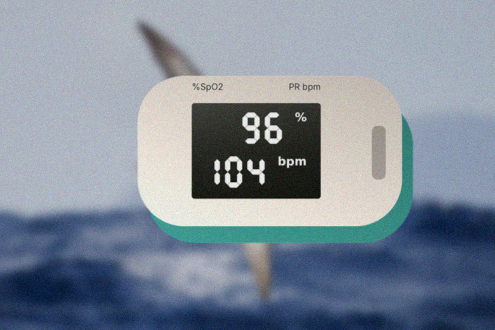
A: 96 %
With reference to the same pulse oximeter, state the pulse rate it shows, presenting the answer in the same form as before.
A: 104 bpm
